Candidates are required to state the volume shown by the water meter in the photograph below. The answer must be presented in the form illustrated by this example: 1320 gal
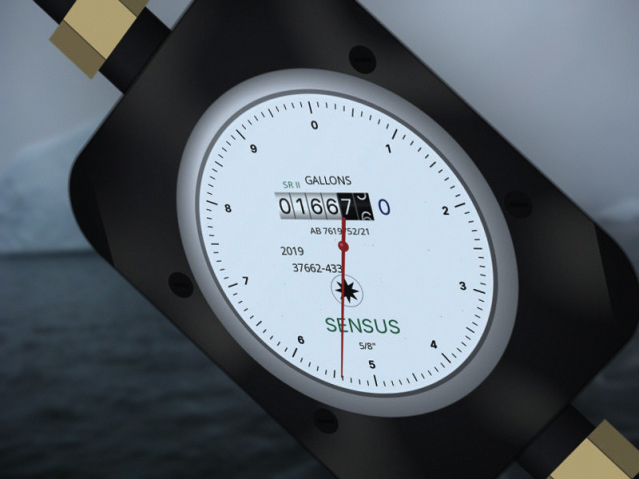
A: 166755.4 gal
